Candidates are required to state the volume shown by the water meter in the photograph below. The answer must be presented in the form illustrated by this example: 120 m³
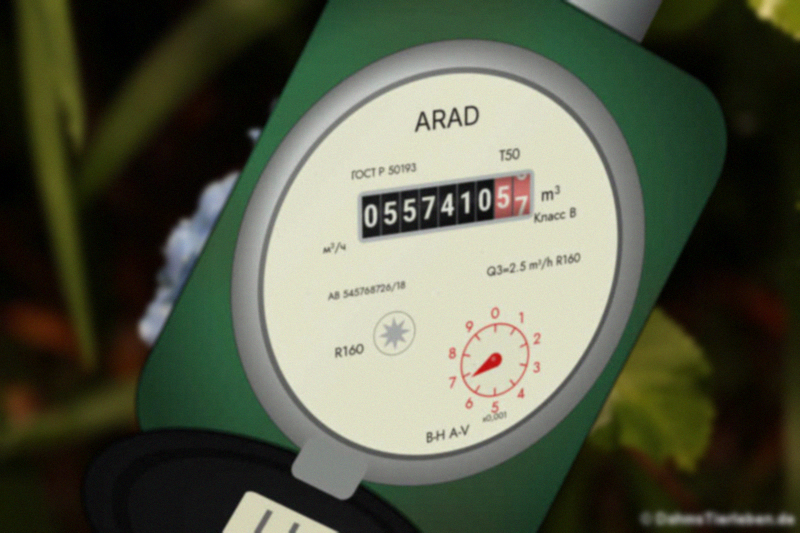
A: 557410.566 m³
